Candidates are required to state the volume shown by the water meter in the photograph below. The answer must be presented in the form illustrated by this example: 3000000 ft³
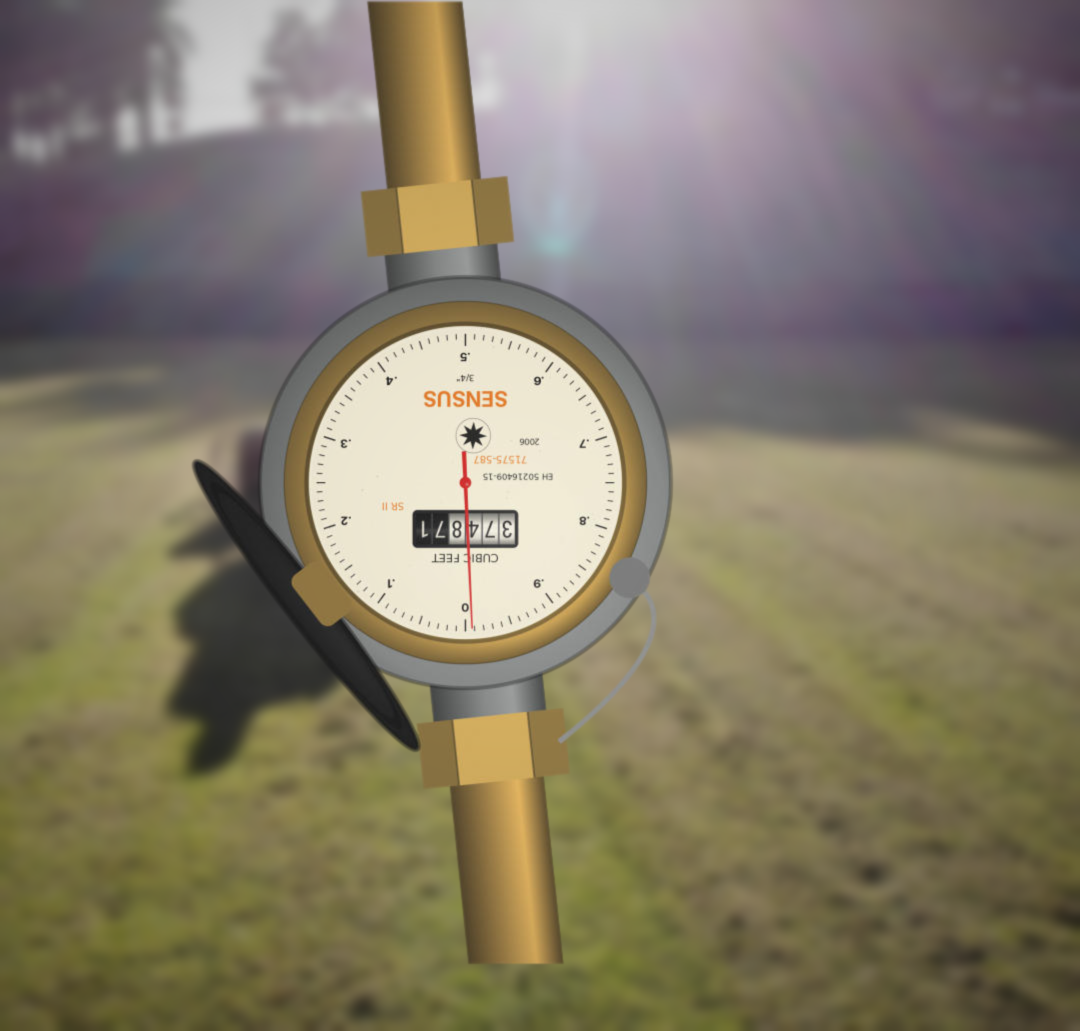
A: 374870.99 ft³
